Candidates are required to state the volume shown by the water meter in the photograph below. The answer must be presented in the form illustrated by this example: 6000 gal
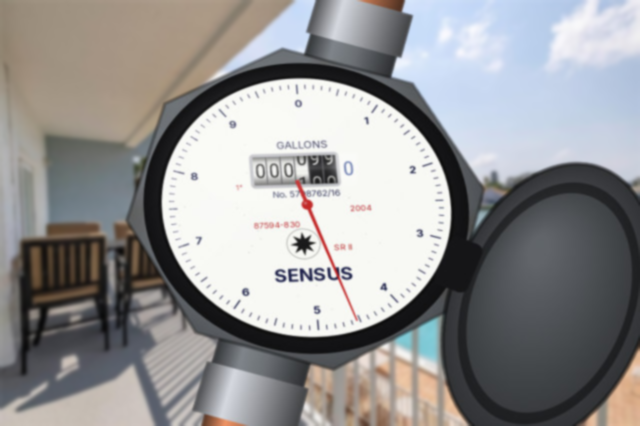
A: 994.5 gal
